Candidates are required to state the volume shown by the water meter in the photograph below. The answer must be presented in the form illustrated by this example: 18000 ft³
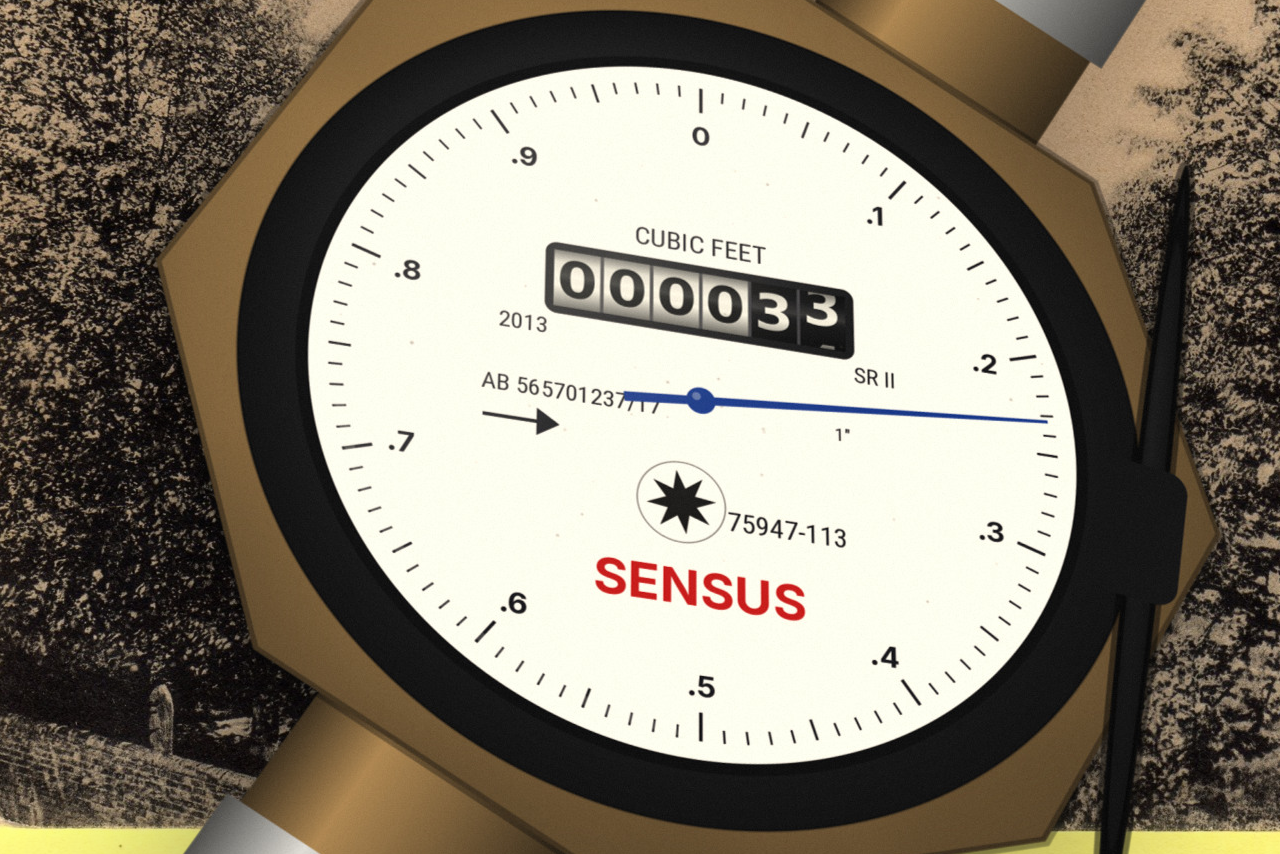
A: 33.23 ft³
